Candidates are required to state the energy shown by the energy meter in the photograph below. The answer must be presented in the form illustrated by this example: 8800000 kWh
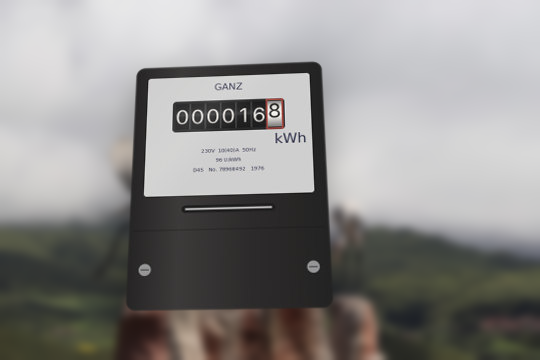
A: 16.8 kWh
